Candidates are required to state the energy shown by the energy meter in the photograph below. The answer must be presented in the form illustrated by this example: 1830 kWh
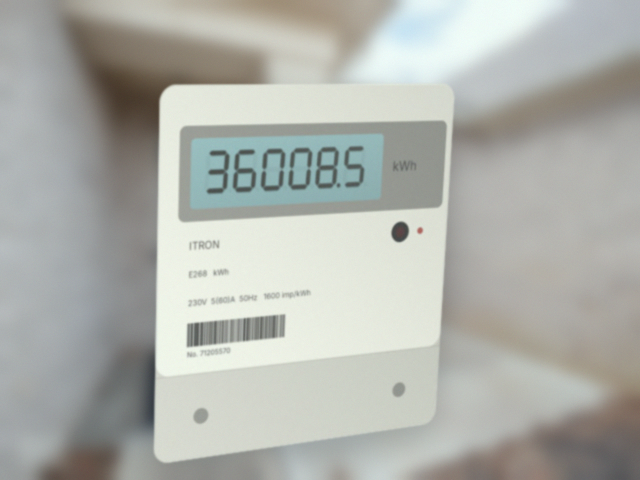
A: 36008.5 kWh
